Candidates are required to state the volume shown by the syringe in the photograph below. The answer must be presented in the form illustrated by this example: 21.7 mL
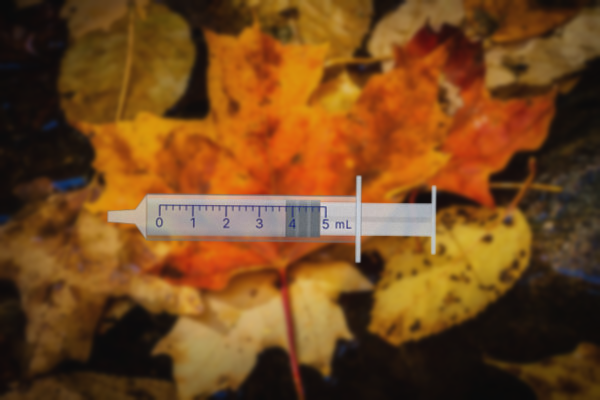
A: 3.8 mL
